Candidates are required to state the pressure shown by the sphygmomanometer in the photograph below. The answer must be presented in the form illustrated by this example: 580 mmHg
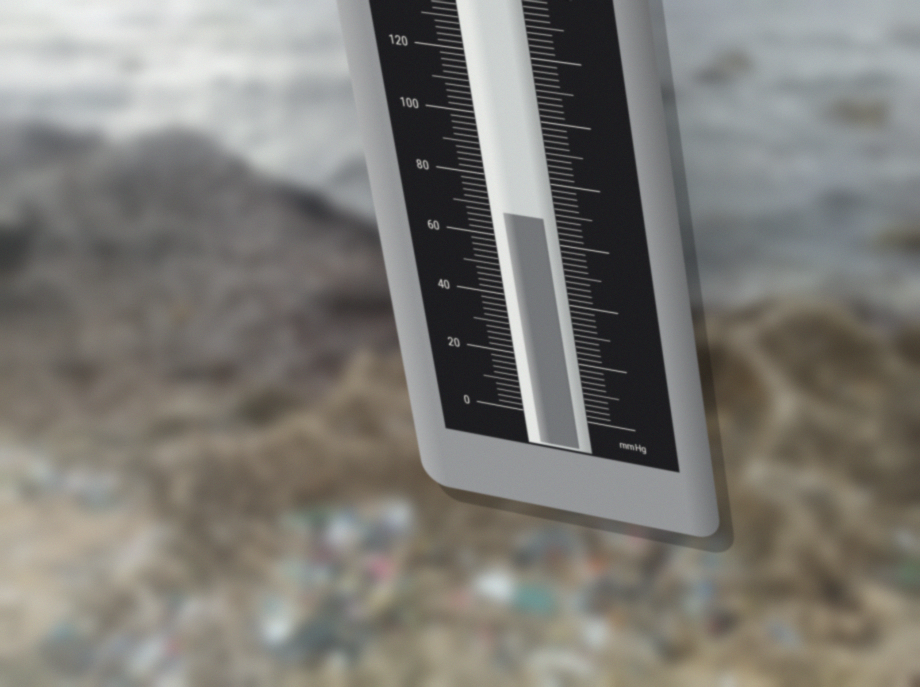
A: 68 mmHg
